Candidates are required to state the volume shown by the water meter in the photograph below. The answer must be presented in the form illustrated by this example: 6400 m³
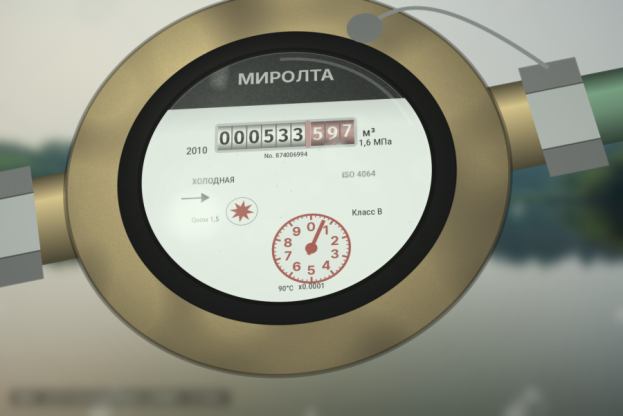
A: 533.5970 m³
